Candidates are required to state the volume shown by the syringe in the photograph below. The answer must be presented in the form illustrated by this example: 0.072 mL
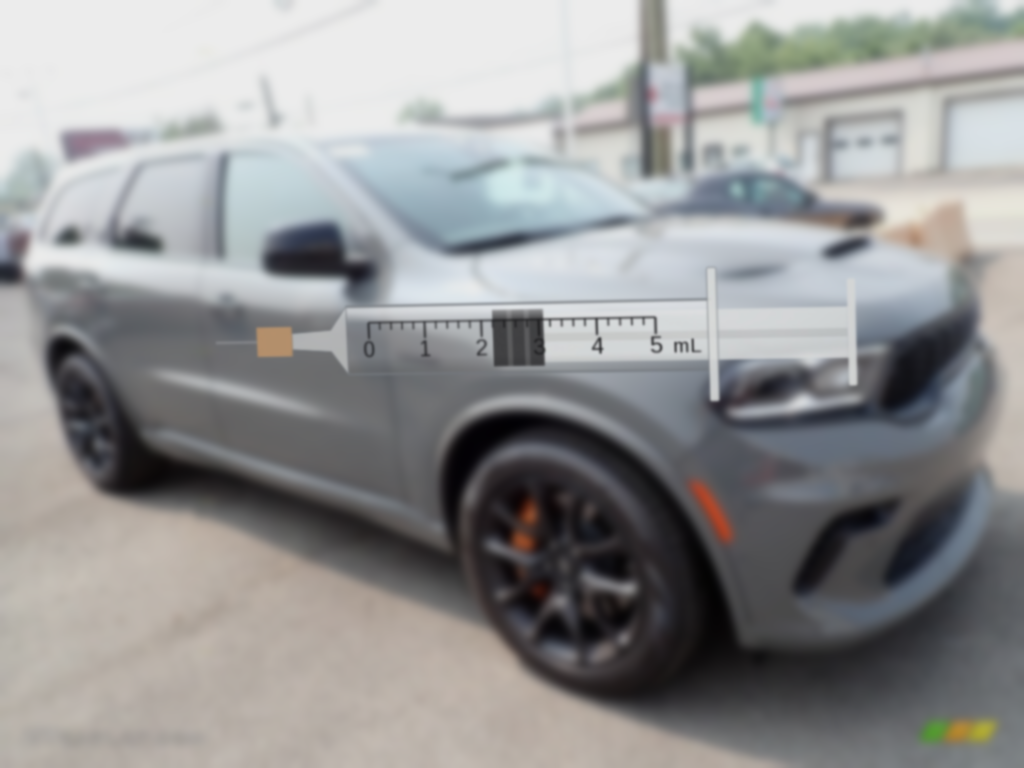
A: 2.2 mL
